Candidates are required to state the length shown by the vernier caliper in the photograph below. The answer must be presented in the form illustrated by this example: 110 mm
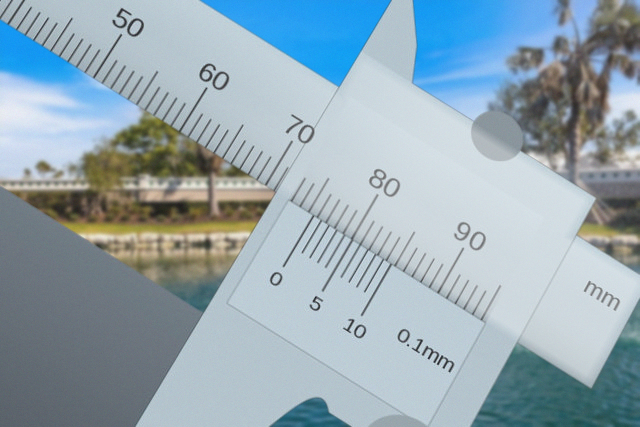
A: 75.6 mm
